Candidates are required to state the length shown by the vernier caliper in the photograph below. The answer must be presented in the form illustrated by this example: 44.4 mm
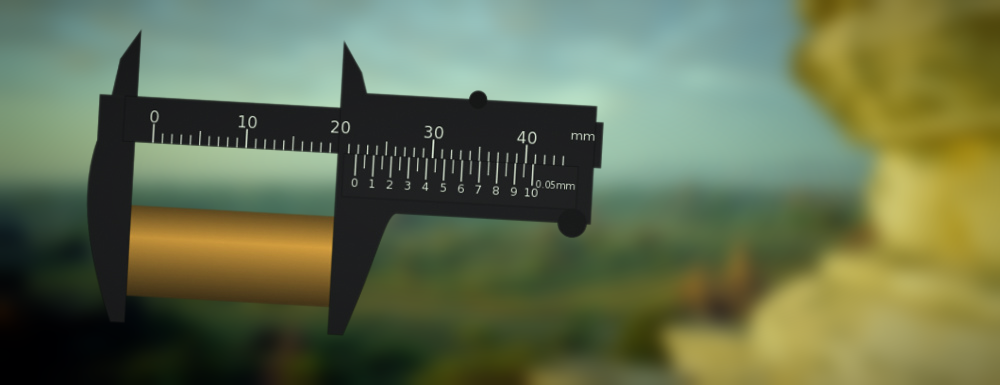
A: 21.8 mm
